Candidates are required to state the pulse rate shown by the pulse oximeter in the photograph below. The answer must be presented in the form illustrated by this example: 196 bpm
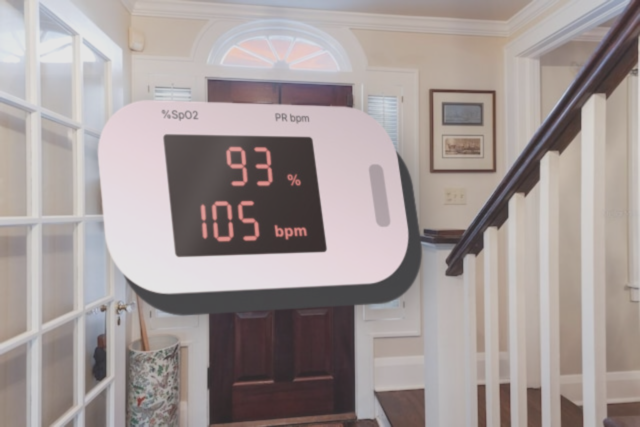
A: 105 bpm
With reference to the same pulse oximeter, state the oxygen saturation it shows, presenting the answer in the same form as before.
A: 93 %
